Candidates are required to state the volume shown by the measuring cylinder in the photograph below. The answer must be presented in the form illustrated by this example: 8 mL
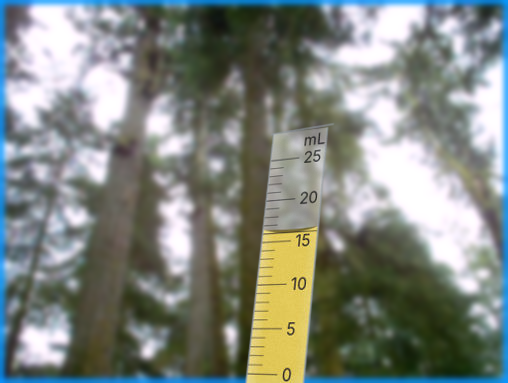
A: 16 mL
